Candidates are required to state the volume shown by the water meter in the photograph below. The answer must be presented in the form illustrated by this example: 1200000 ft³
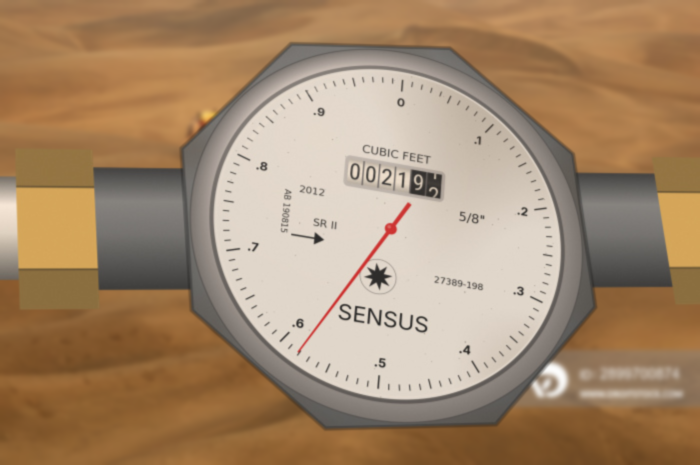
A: 2191.58 ft³
